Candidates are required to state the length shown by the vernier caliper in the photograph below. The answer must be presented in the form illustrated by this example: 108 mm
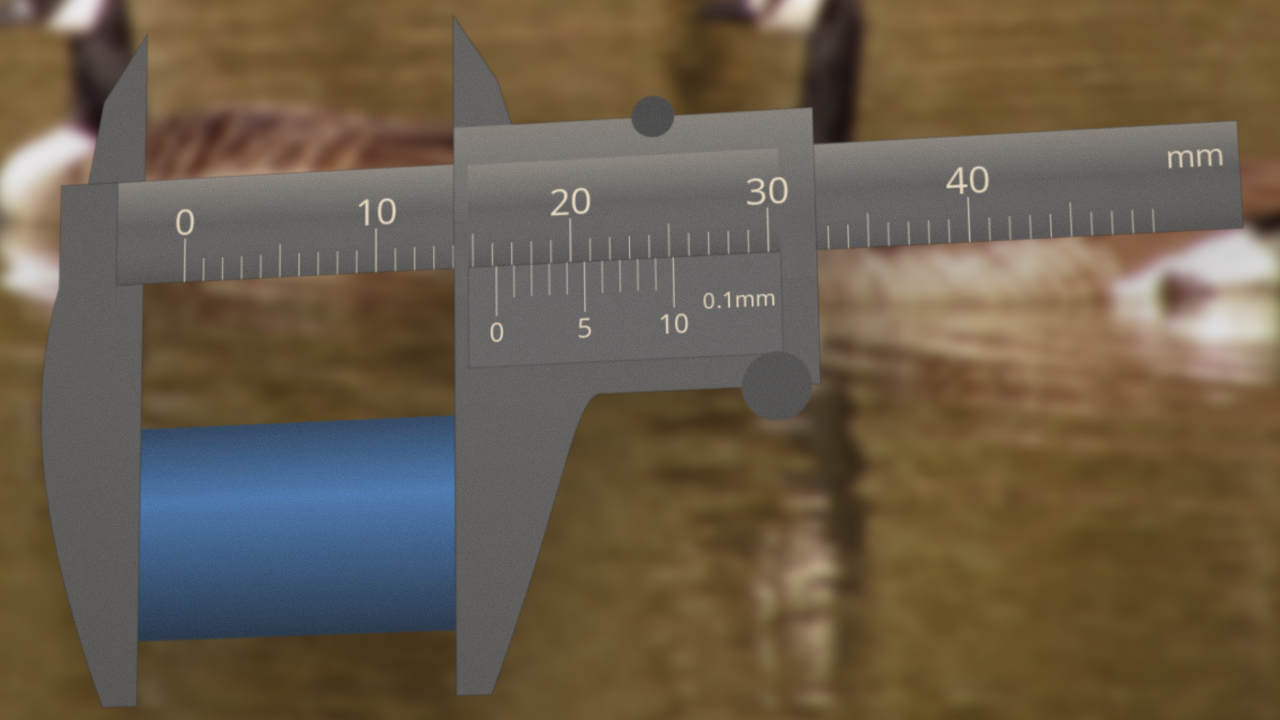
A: 16.2 mm
